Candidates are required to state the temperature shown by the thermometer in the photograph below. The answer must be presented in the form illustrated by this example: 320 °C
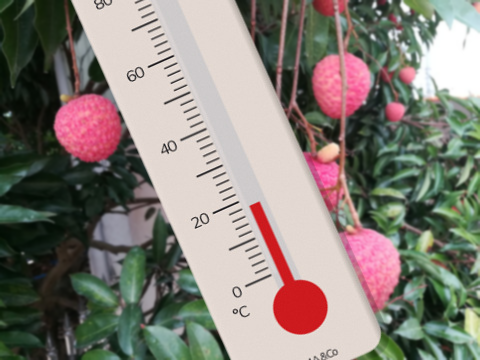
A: 18 °C
